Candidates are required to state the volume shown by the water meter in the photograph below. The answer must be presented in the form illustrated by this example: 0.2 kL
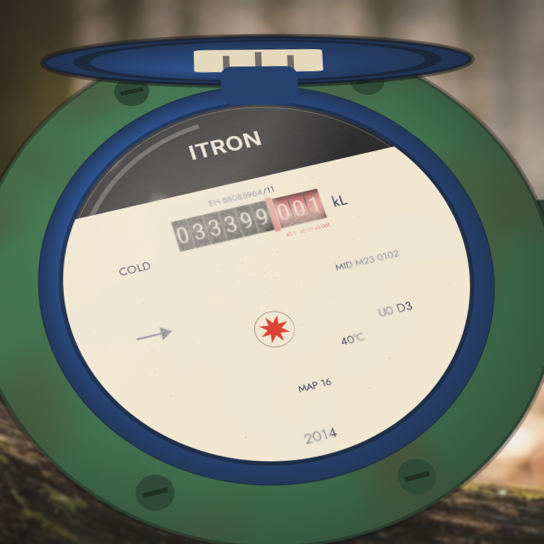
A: 33399.001 kL
